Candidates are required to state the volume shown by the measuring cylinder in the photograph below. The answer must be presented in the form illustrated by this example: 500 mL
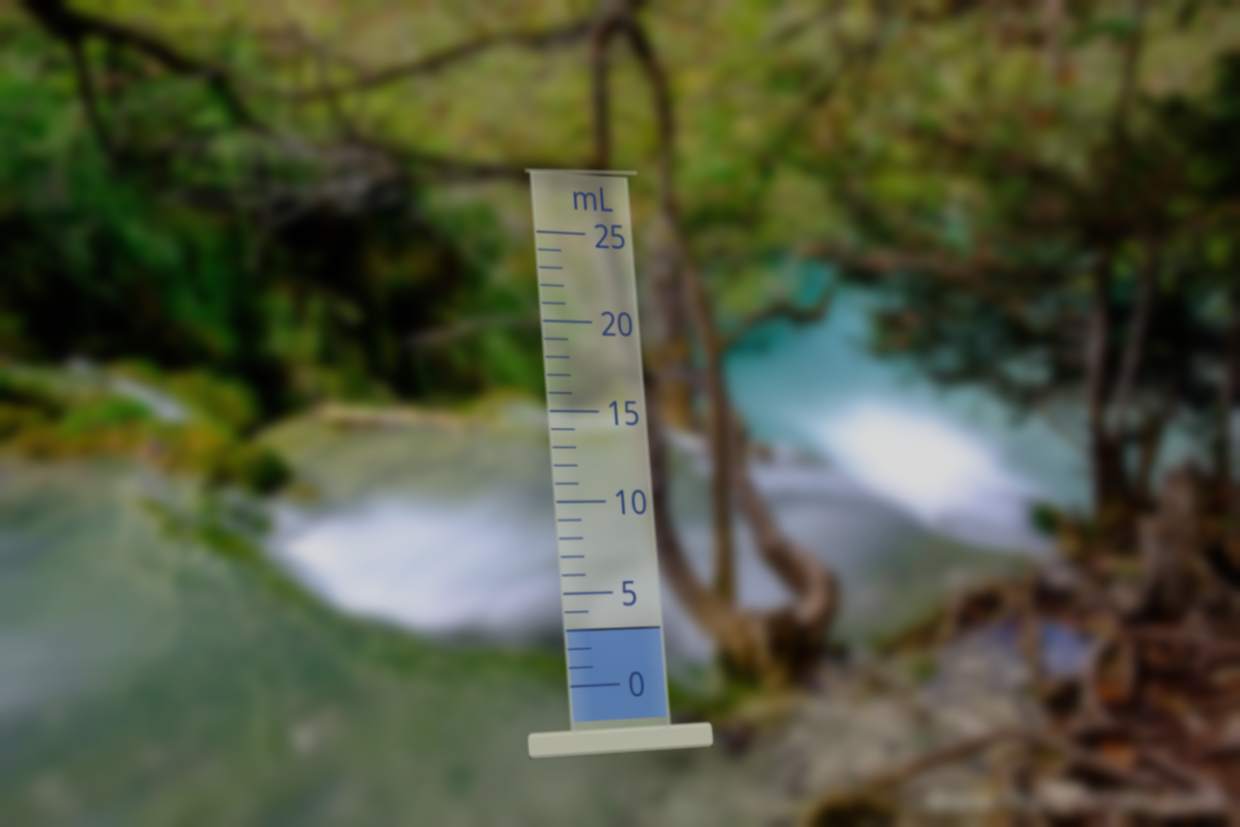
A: 3 mL
